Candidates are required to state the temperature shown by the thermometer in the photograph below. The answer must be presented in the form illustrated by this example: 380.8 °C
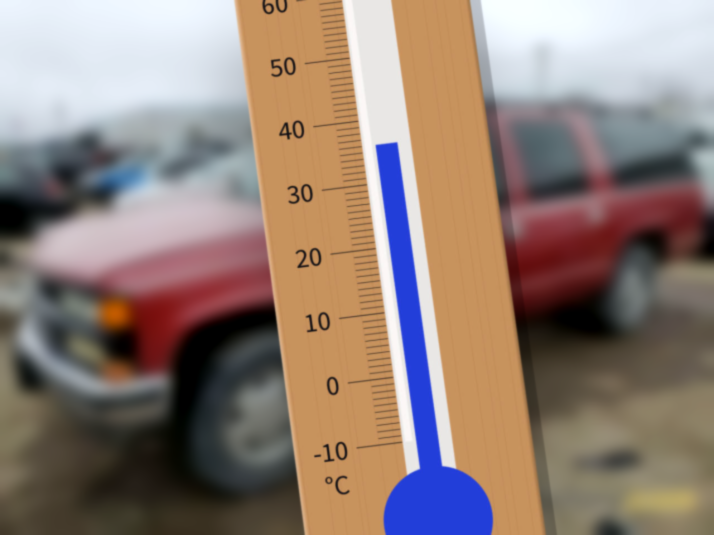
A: 36 °C
